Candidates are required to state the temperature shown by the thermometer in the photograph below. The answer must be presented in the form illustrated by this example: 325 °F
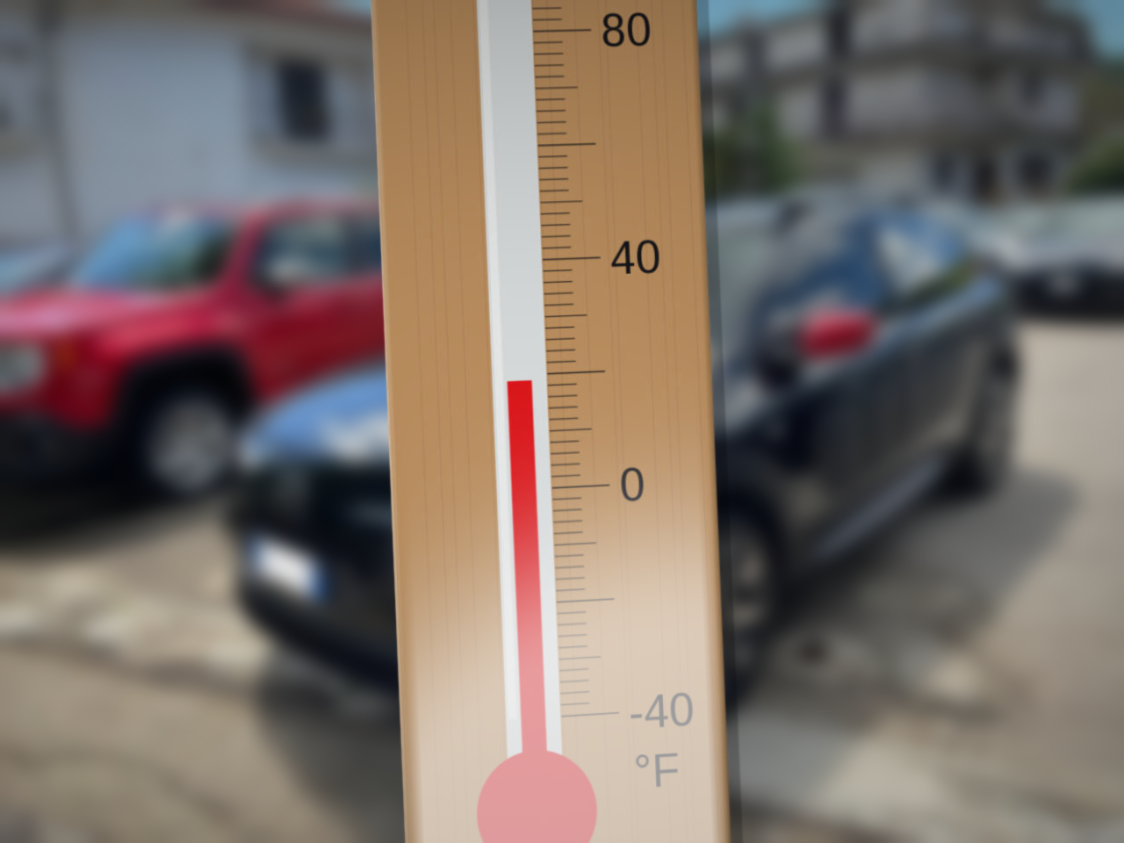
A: 19 °F
